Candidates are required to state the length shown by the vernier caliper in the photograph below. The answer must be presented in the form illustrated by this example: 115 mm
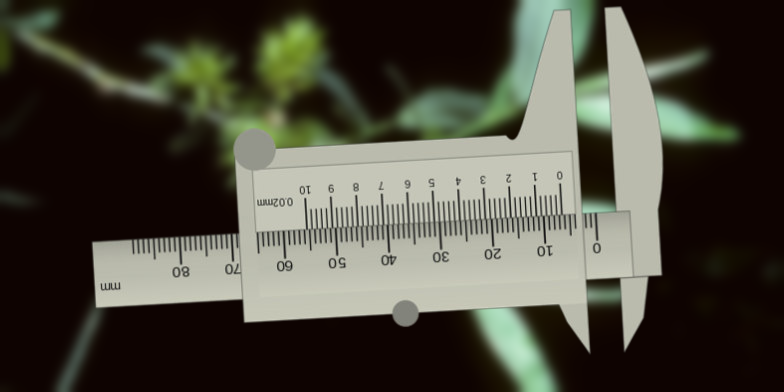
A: 6.5 mm
